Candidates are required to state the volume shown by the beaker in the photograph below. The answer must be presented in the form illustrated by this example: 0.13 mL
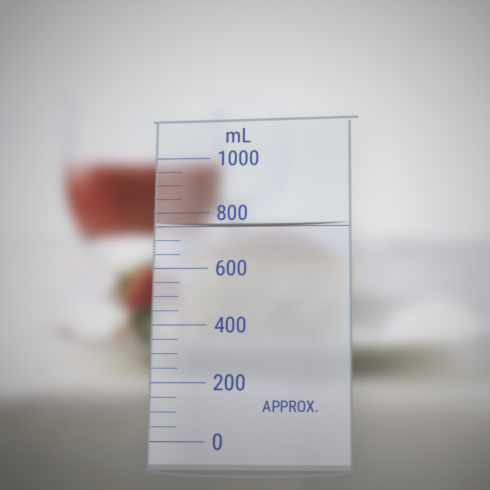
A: 750 mL
